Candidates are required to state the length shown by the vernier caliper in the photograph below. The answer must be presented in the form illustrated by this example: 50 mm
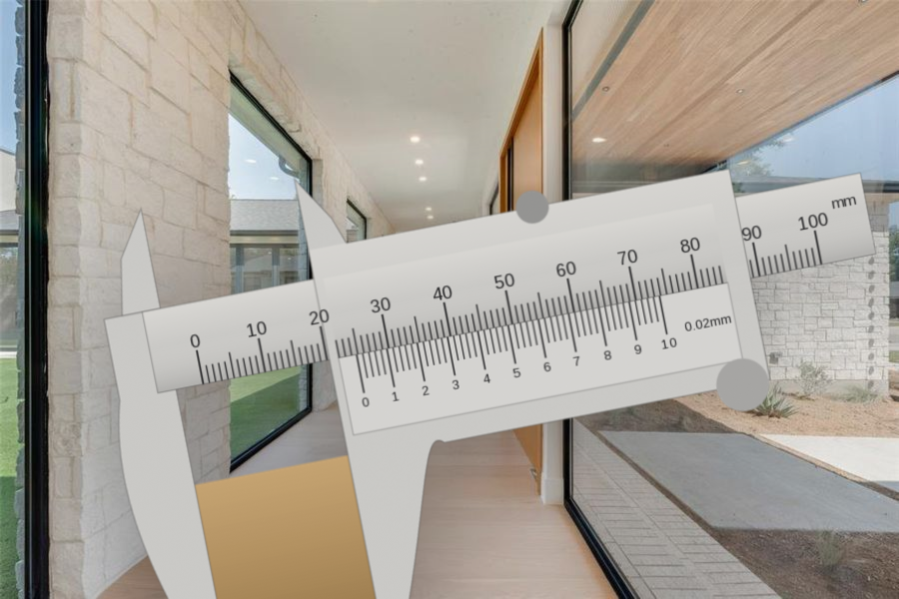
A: 24.8 mm
